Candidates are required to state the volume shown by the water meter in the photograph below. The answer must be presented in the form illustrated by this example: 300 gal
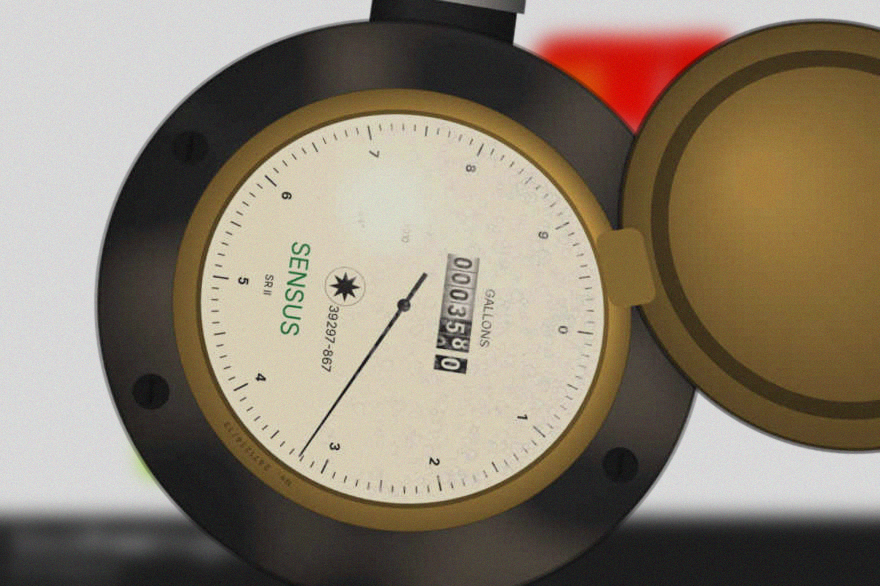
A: 3583.2 gal
